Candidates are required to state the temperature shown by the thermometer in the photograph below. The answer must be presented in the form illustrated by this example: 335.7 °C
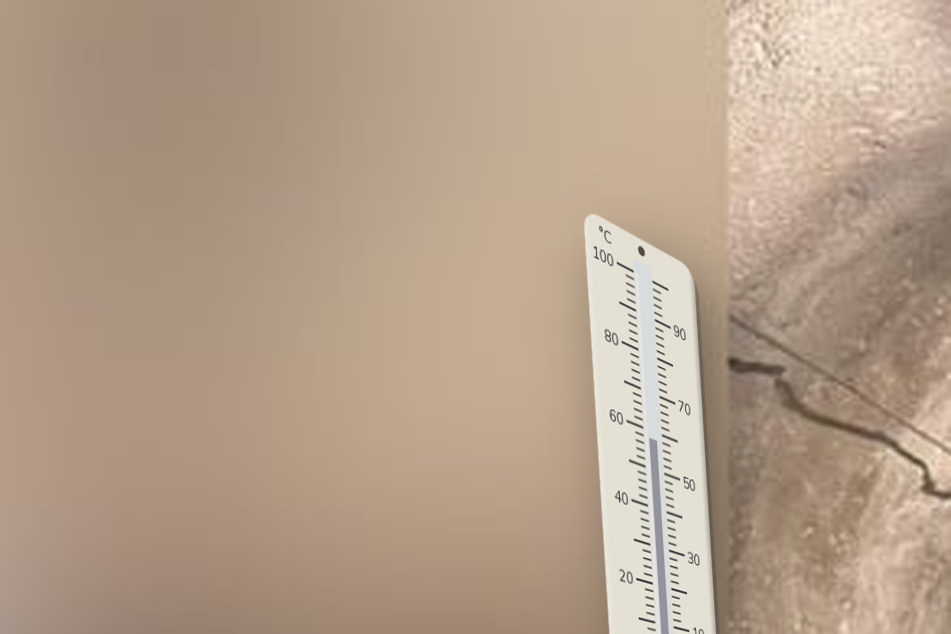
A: 58 °C
